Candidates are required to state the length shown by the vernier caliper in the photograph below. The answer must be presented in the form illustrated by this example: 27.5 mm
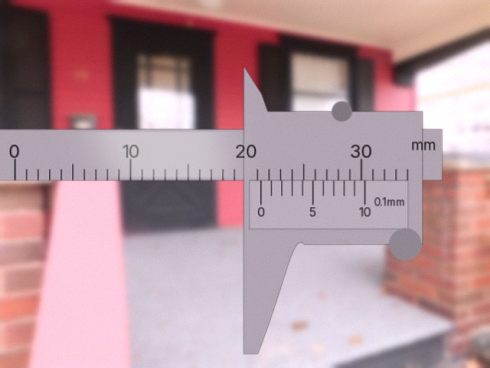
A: 21.3 mm
